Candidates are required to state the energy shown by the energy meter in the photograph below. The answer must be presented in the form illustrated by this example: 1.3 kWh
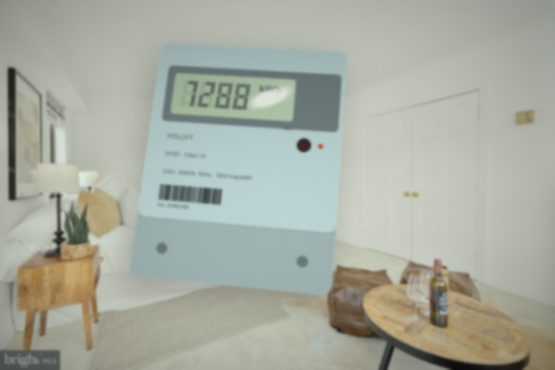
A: 7288 kWh
